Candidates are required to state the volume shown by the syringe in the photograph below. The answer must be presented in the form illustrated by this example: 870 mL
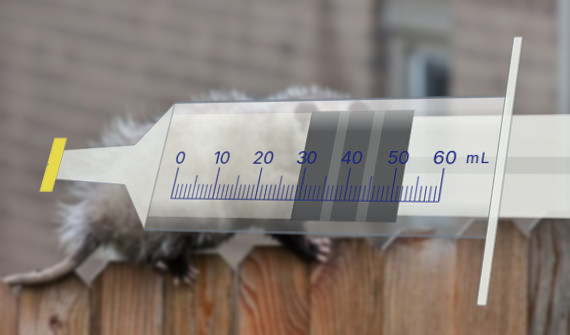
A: 29 mL
